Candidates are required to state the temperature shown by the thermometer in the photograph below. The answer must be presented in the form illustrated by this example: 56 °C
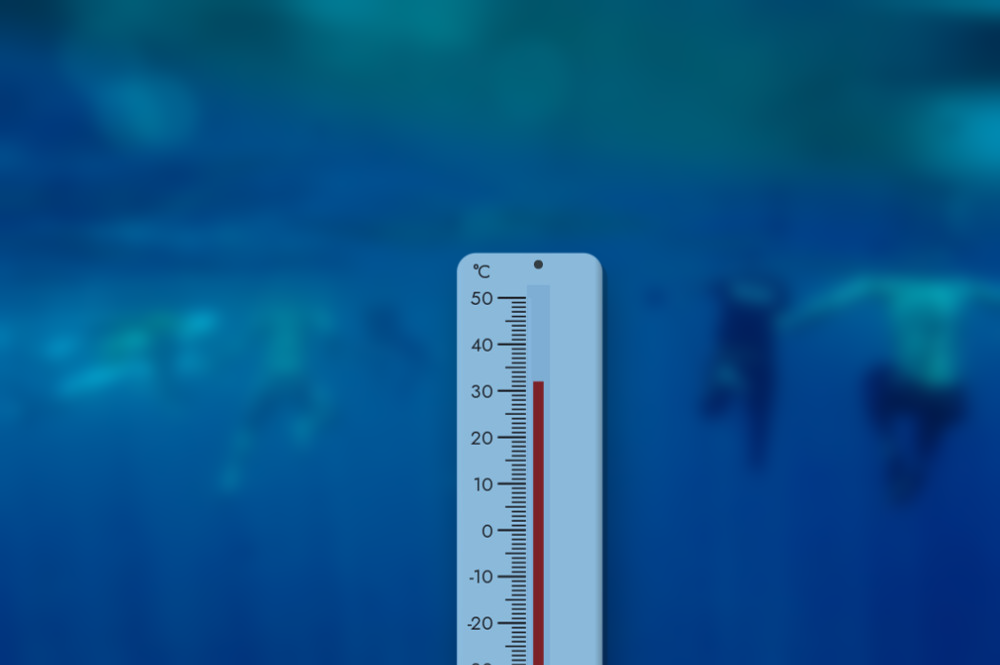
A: 32 °C
